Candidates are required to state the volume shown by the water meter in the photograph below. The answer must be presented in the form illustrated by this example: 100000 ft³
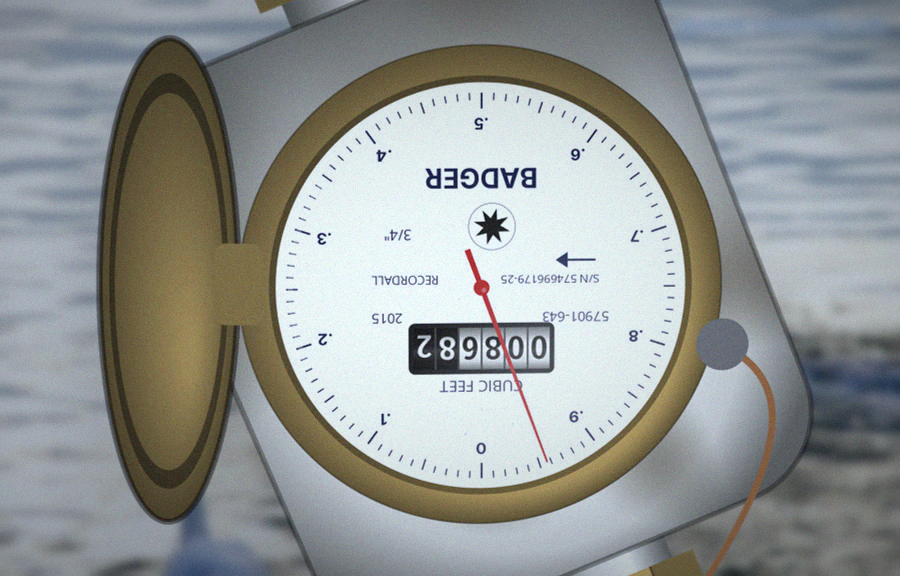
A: 8681.94 ft³
